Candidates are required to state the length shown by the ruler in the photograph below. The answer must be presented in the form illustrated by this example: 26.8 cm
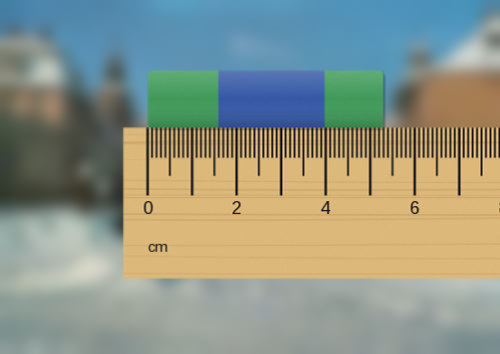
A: 5.3 cm
